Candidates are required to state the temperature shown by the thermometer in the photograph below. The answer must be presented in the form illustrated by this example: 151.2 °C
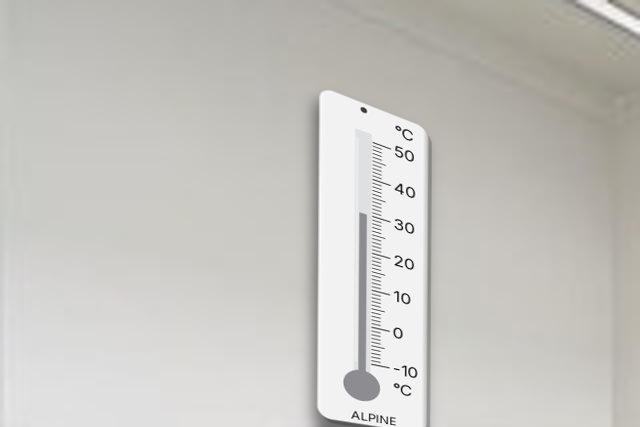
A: 30 °C
